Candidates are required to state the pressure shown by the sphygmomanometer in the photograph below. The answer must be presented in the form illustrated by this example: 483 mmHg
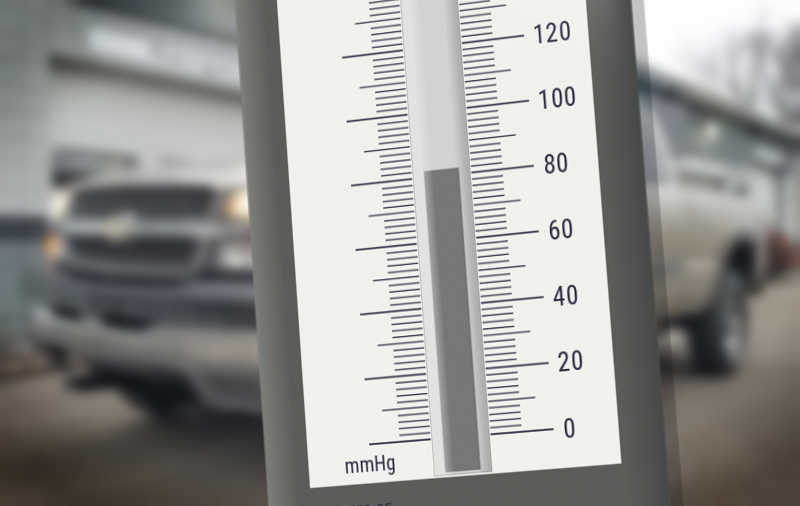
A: 82 mmHg
